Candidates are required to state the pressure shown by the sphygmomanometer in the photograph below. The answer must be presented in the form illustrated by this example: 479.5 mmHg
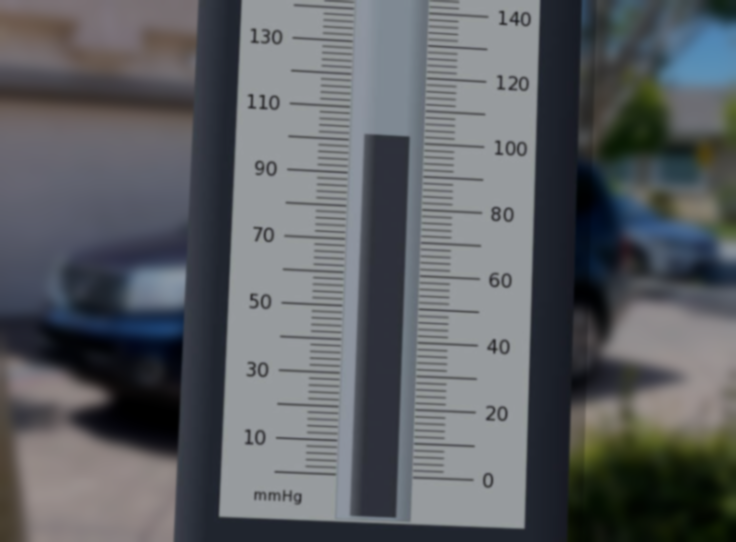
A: 102 mmHg
